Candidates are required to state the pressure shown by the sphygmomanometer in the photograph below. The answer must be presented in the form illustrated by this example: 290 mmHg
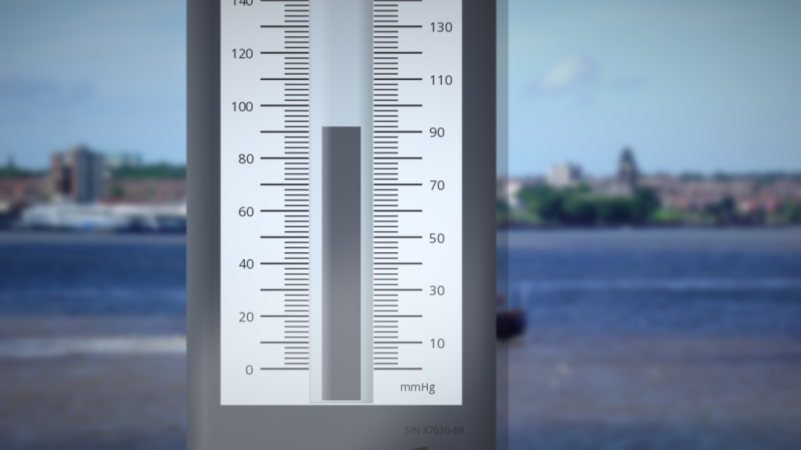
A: 92 mmHg
